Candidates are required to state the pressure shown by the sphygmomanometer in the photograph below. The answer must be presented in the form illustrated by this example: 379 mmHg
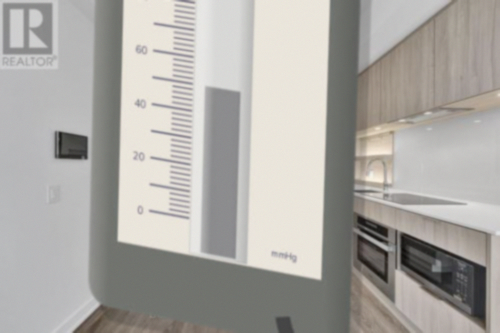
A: 50 mmHg
